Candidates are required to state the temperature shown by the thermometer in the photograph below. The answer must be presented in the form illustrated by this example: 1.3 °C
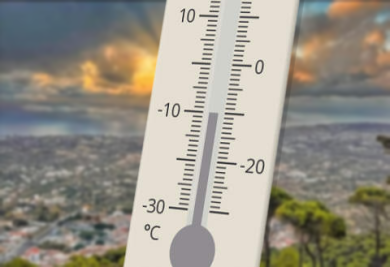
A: -10 °C
